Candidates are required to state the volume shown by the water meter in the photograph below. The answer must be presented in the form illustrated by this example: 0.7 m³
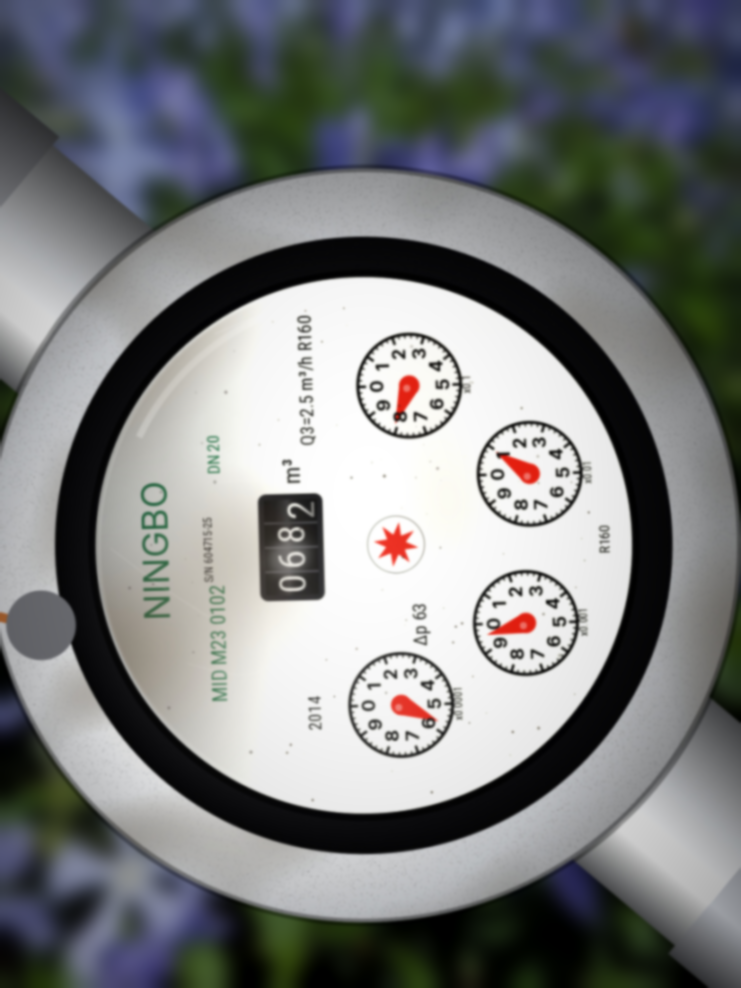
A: 681.8095 m³
